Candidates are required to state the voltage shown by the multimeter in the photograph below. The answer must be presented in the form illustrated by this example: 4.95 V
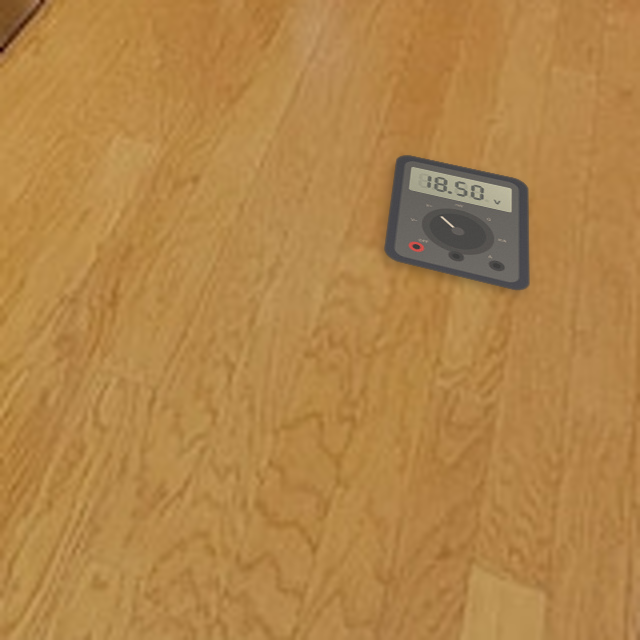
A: 18.50 V
